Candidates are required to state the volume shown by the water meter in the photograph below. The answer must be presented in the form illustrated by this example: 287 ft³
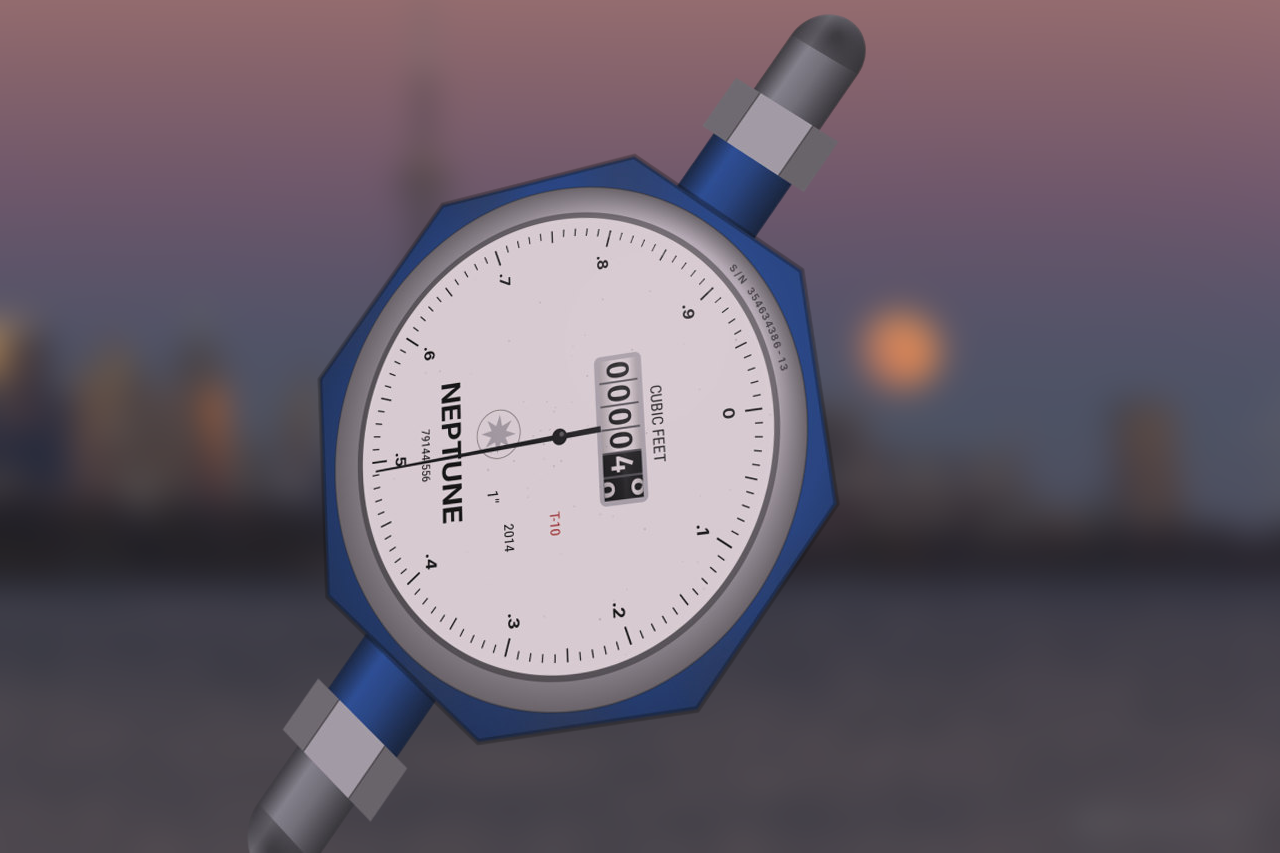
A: 48.49 ft³
